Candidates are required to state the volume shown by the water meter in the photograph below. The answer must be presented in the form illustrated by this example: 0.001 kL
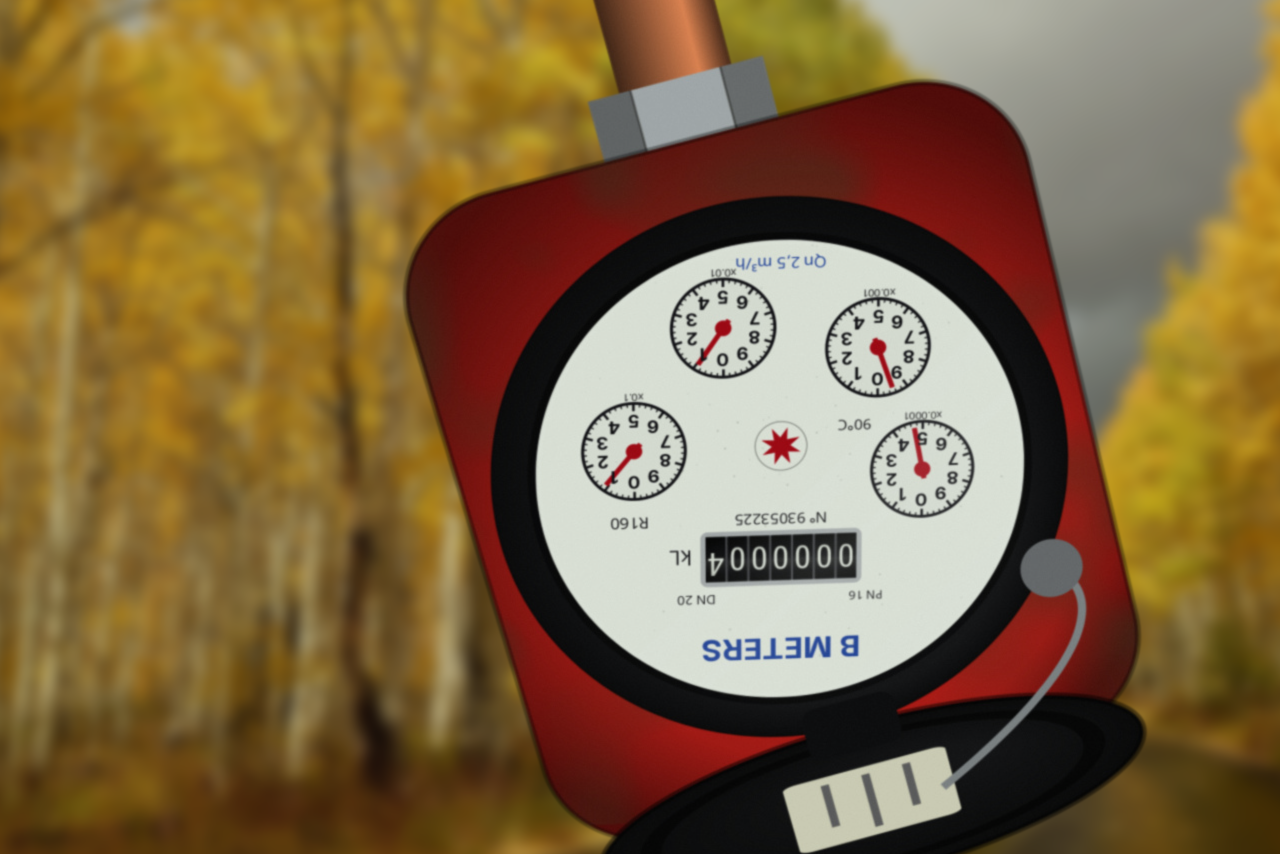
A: 4.1094 kL
